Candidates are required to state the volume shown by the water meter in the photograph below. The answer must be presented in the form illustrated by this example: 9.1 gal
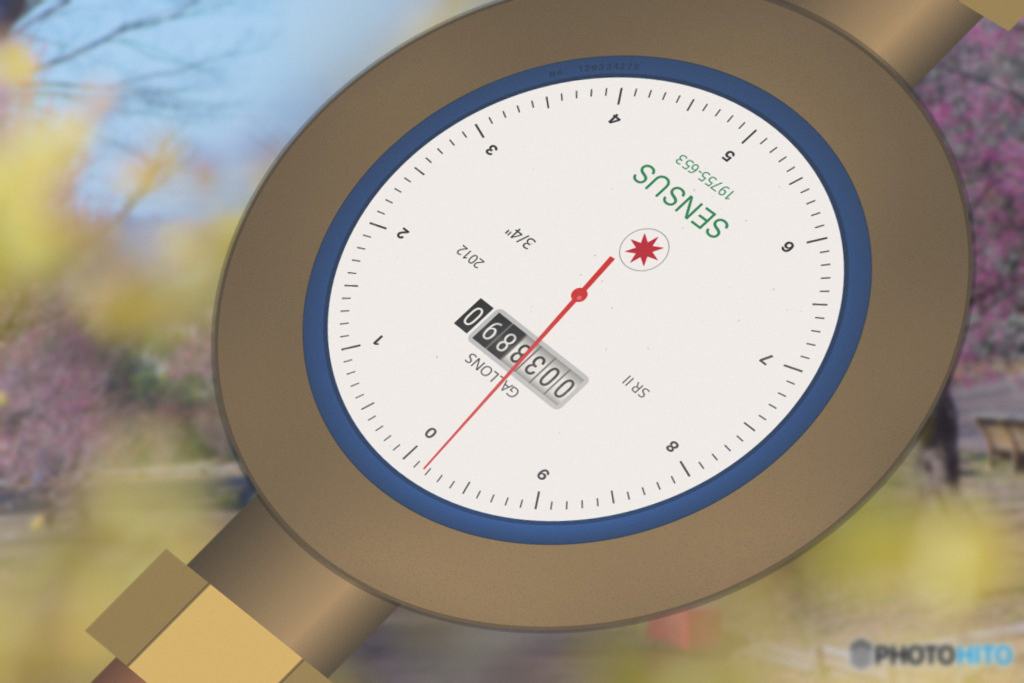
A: 38889.8 gal
